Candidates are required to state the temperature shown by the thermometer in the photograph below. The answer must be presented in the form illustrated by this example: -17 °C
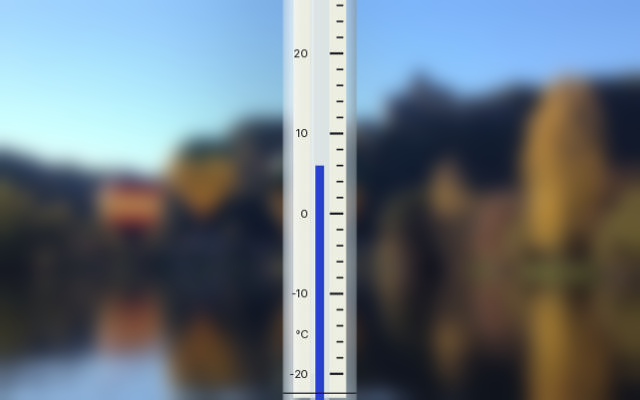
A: 6 °C
